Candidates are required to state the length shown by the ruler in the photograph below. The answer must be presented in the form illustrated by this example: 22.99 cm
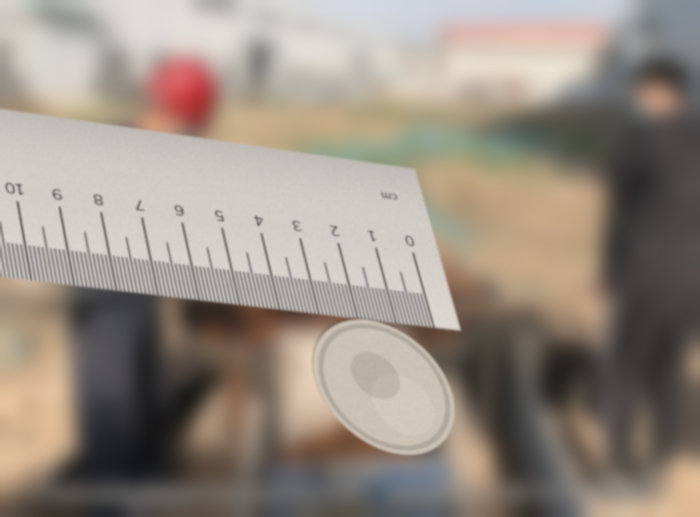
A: 3.5 cm
